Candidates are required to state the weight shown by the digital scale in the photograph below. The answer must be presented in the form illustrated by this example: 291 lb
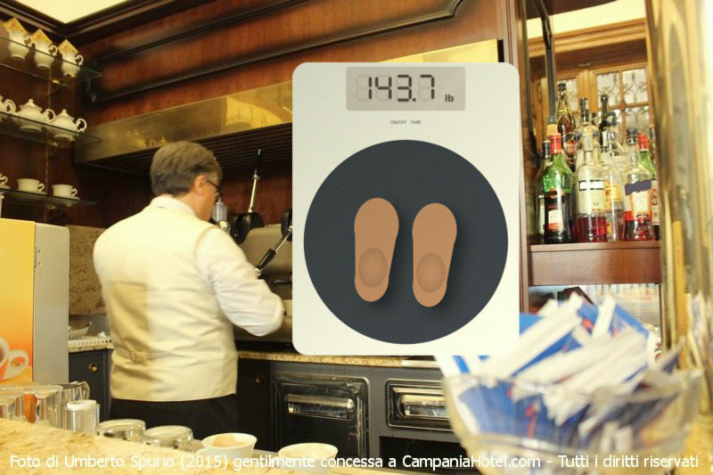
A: 143.7 lb
